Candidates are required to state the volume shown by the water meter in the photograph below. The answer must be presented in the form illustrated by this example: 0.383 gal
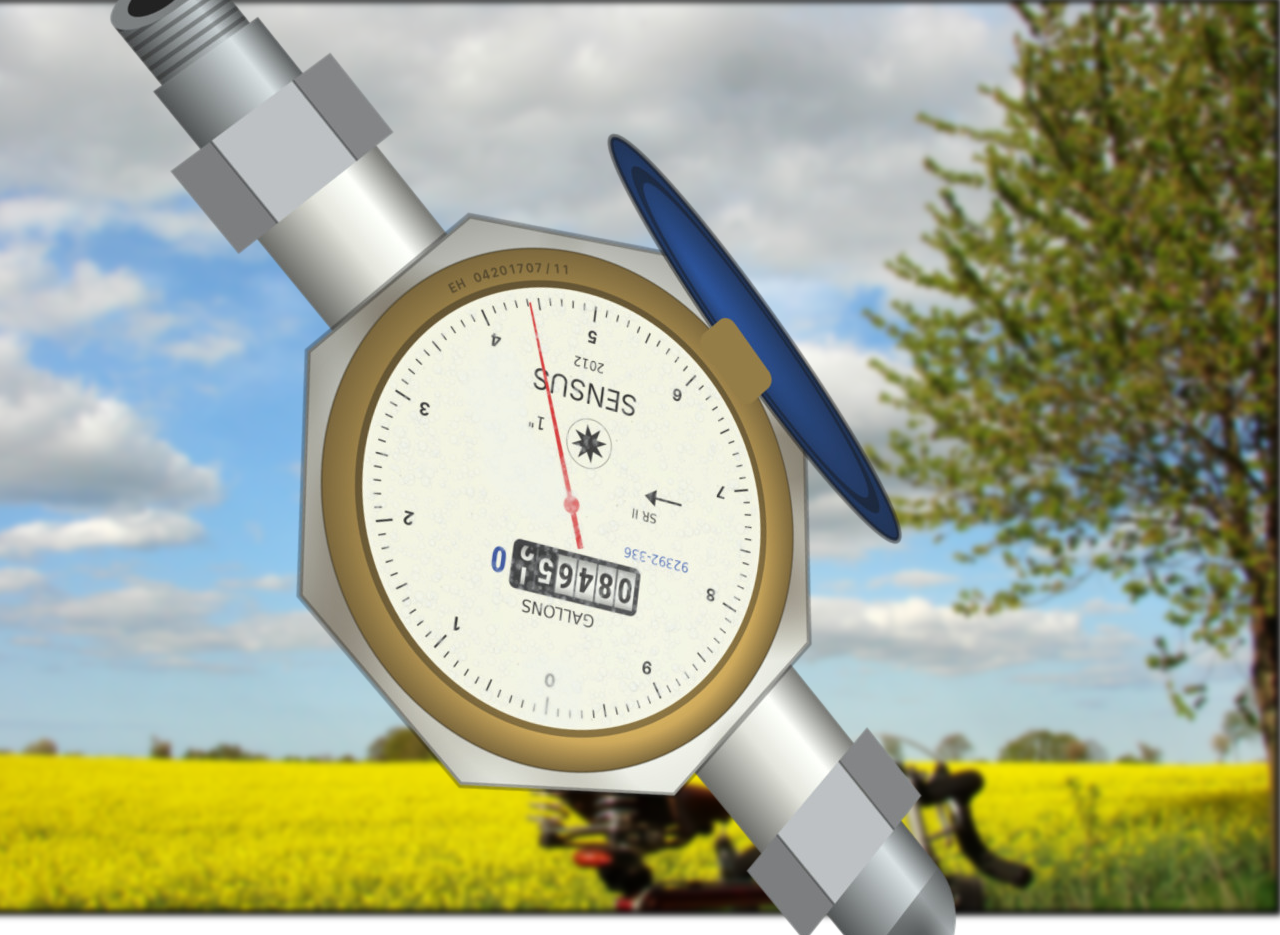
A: 846514.4 gal
